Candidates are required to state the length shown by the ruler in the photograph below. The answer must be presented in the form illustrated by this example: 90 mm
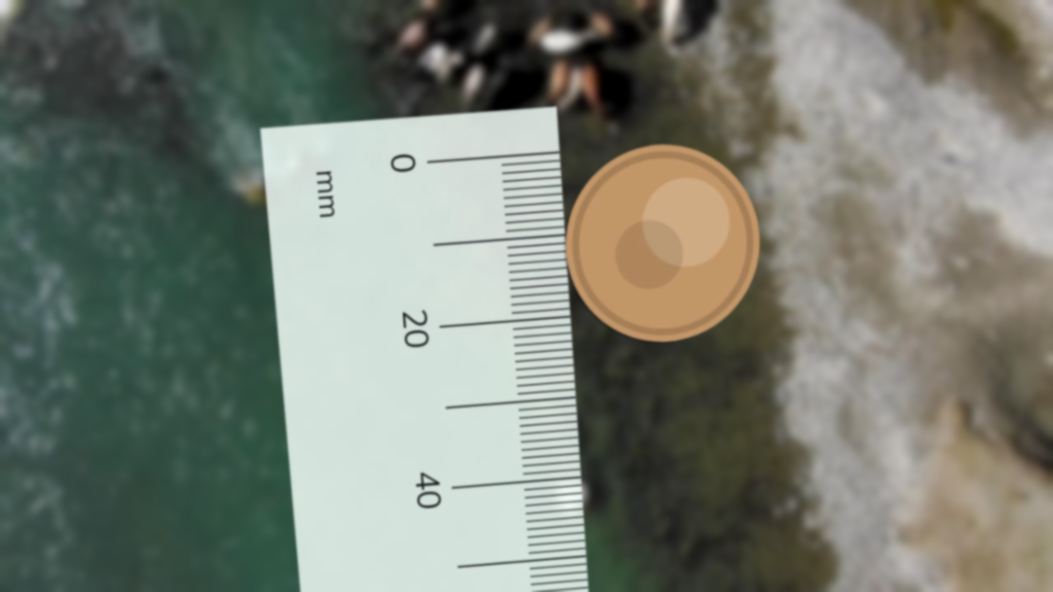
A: 24 mm
